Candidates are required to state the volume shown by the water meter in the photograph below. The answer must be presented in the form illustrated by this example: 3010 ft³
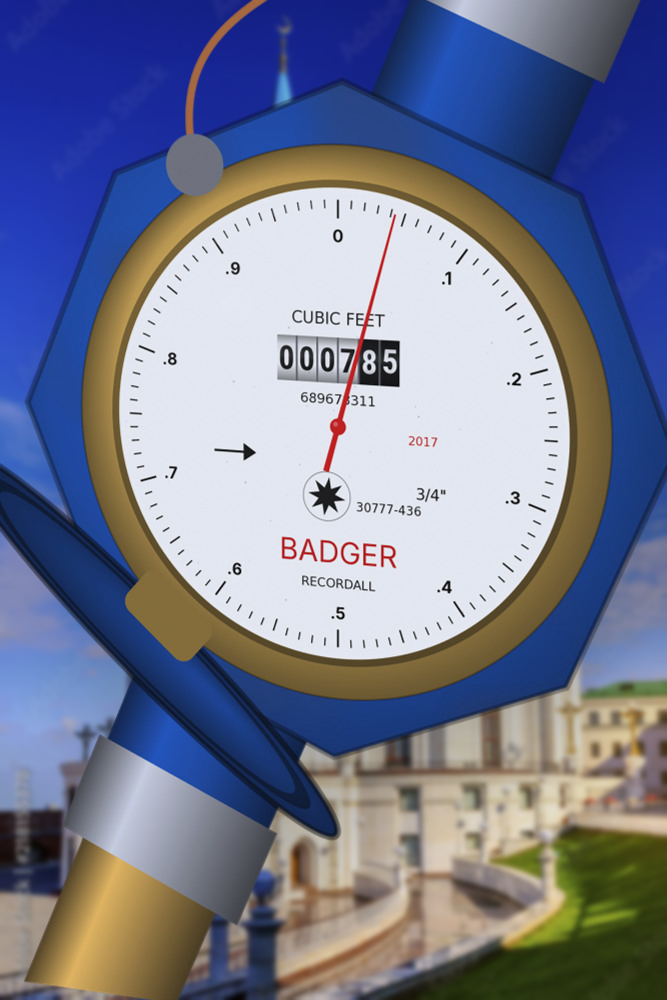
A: 785.04 ft³
